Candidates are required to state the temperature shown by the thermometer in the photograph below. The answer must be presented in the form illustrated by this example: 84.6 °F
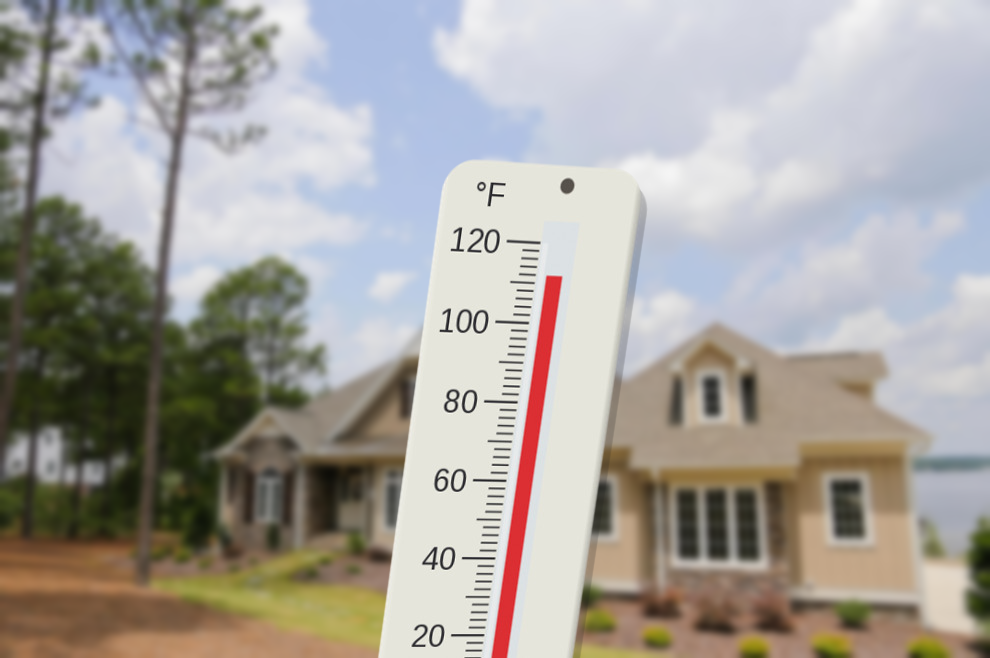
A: 112 °F
